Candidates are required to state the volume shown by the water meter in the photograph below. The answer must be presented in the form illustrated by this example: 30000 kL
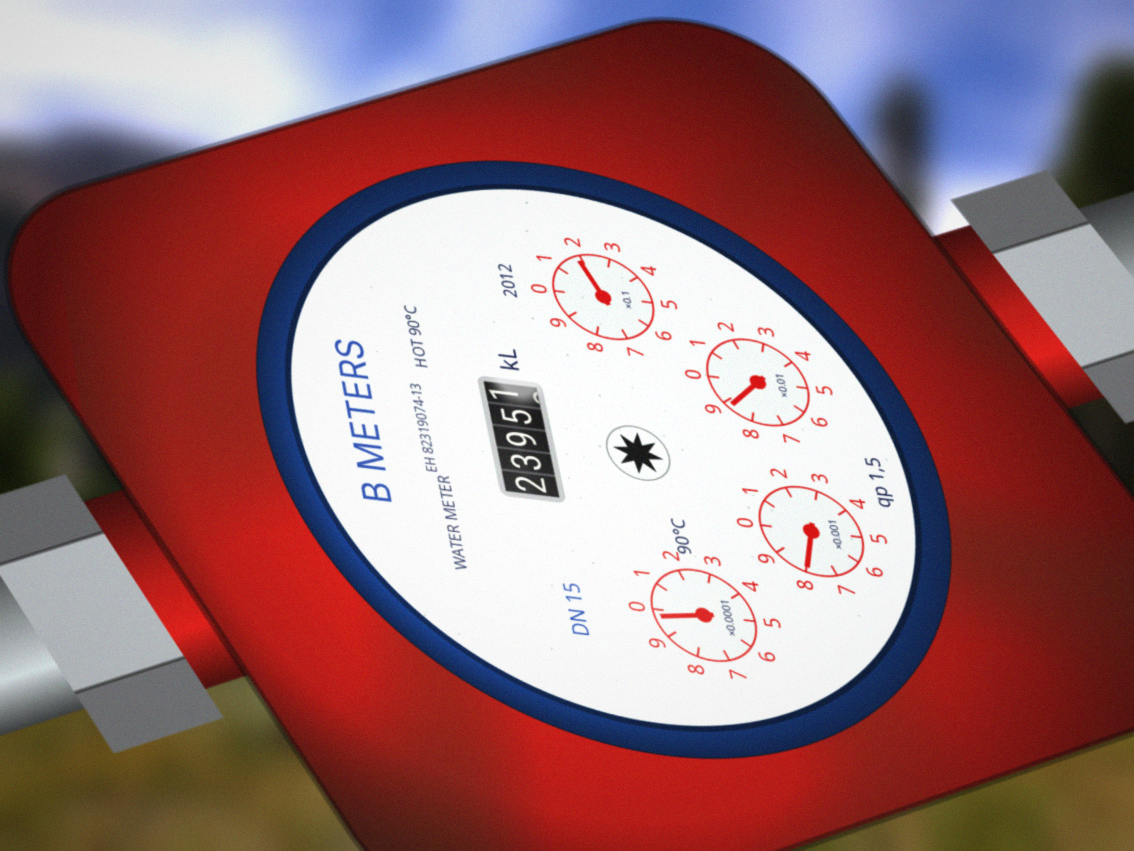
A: 23951.1879 kL
